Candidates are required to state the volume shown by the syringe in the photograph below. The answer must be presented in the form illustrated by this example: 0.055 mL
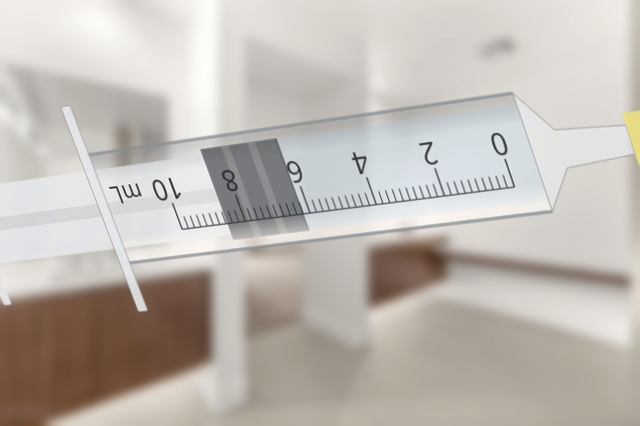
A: 6.2 mL
